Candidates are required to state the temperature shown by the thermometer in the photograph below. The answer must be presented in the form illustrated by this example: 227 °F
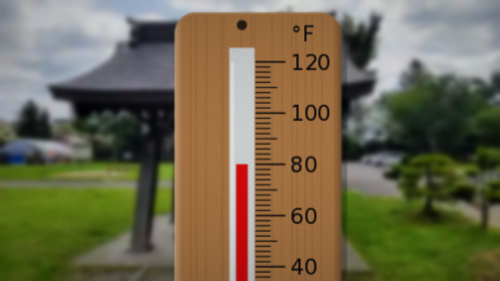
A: 80 °F
